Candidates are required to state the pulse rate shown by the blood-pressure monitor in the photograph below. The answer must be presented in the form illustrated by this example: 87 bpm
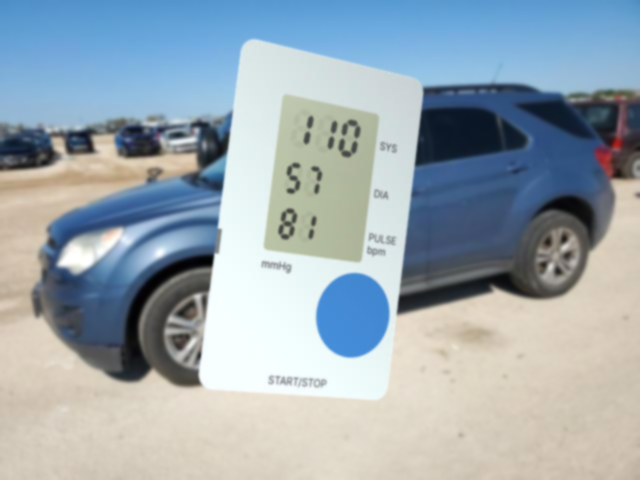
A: 81 bpm
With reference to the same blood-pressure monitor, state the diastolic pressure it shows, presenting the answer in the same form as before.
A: 57 mmHg
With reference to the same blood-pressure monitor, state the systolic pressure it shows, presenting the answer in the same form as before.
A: 110 mmHg
